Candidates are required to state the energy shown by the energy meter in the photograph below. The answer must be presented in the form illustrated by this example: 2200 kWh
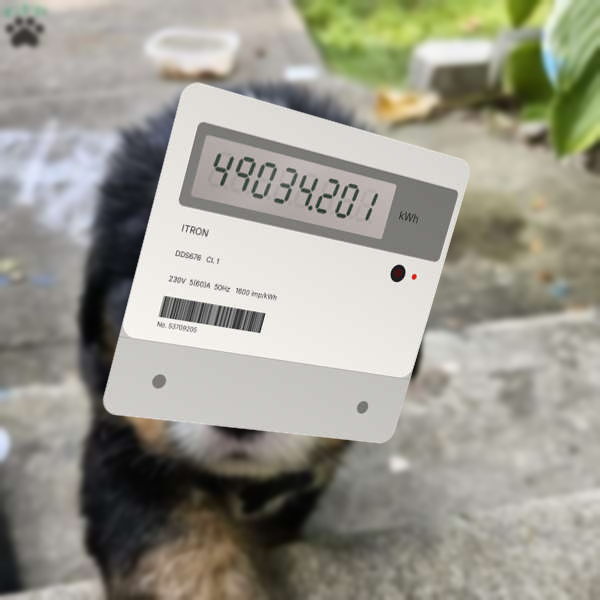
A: 49034.201 kWh
